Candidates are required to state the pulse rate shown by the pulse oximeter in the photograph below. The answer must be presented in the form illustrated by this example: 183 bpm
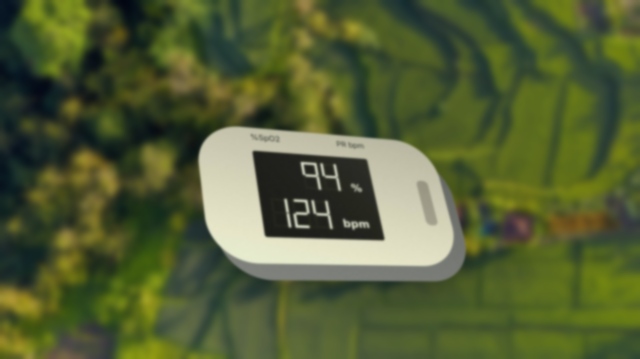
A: 124 bpm
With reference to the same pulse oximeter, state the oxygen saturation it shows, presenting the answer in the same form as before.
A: 94 %
